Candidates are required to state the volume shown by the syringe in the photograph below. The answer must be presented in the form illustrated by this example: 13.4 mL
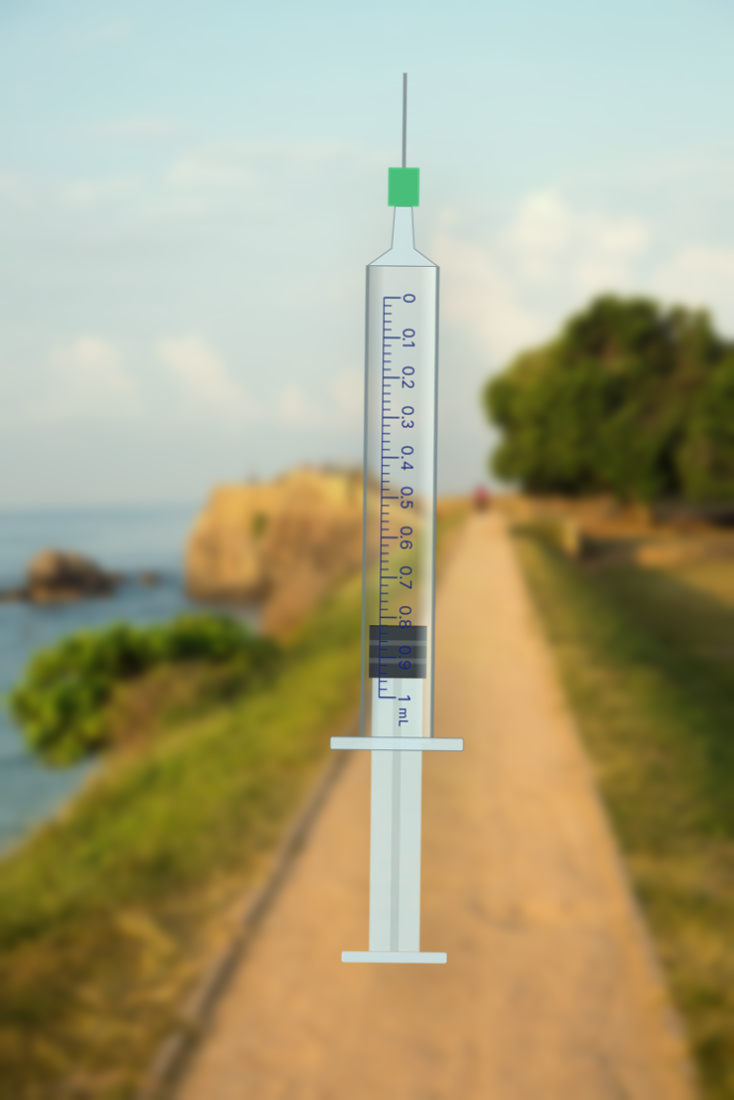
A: 0.82 mL
